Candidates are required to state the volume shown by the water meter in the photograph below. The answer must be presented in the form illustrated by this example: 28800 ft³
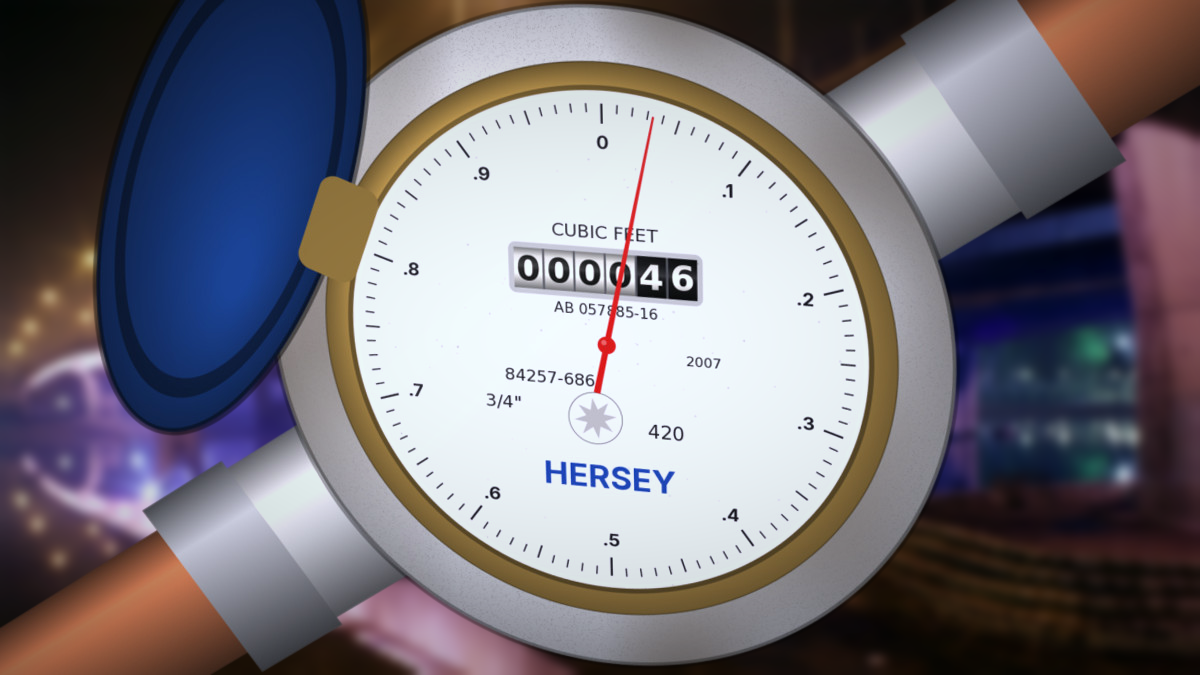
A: 46.03 ft³
